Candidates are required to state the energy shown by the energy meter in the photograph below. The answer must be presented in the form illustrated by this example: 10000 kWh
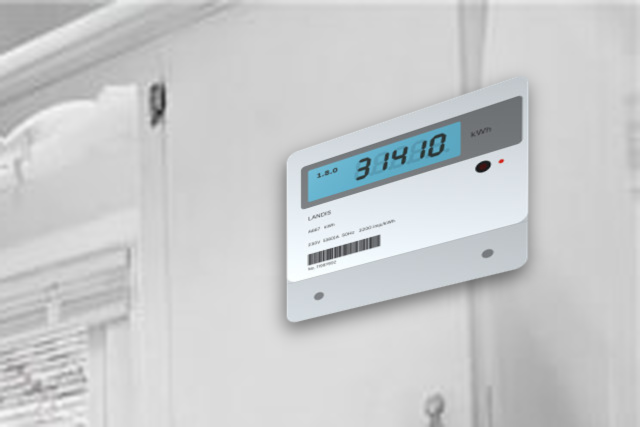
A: 31410 kWh
